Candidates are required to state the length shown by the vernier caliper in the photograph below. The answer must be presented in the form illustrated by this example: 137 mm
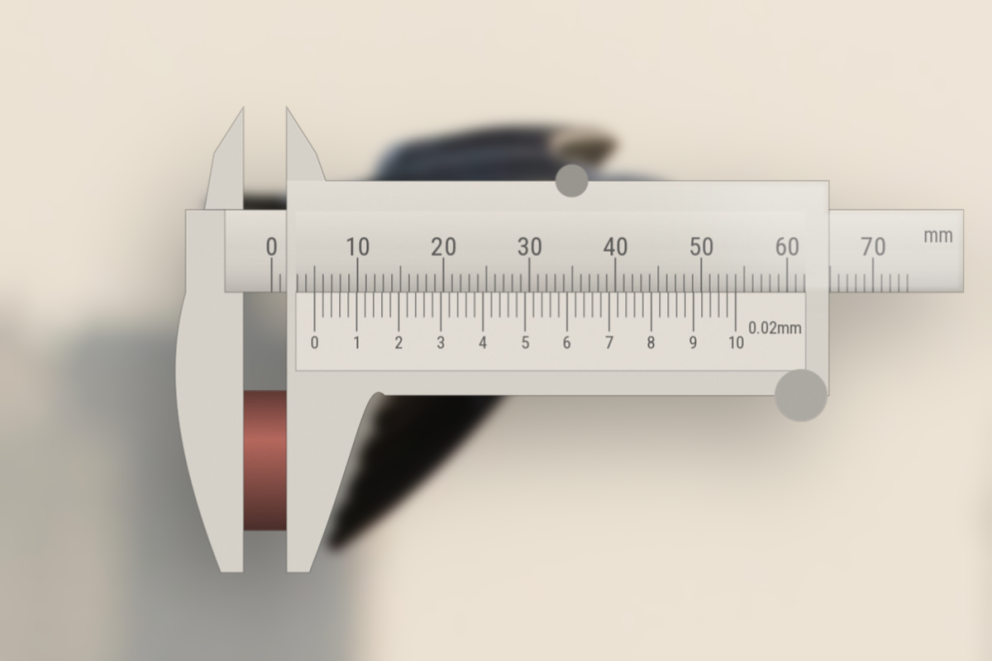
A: 5.0 mm
